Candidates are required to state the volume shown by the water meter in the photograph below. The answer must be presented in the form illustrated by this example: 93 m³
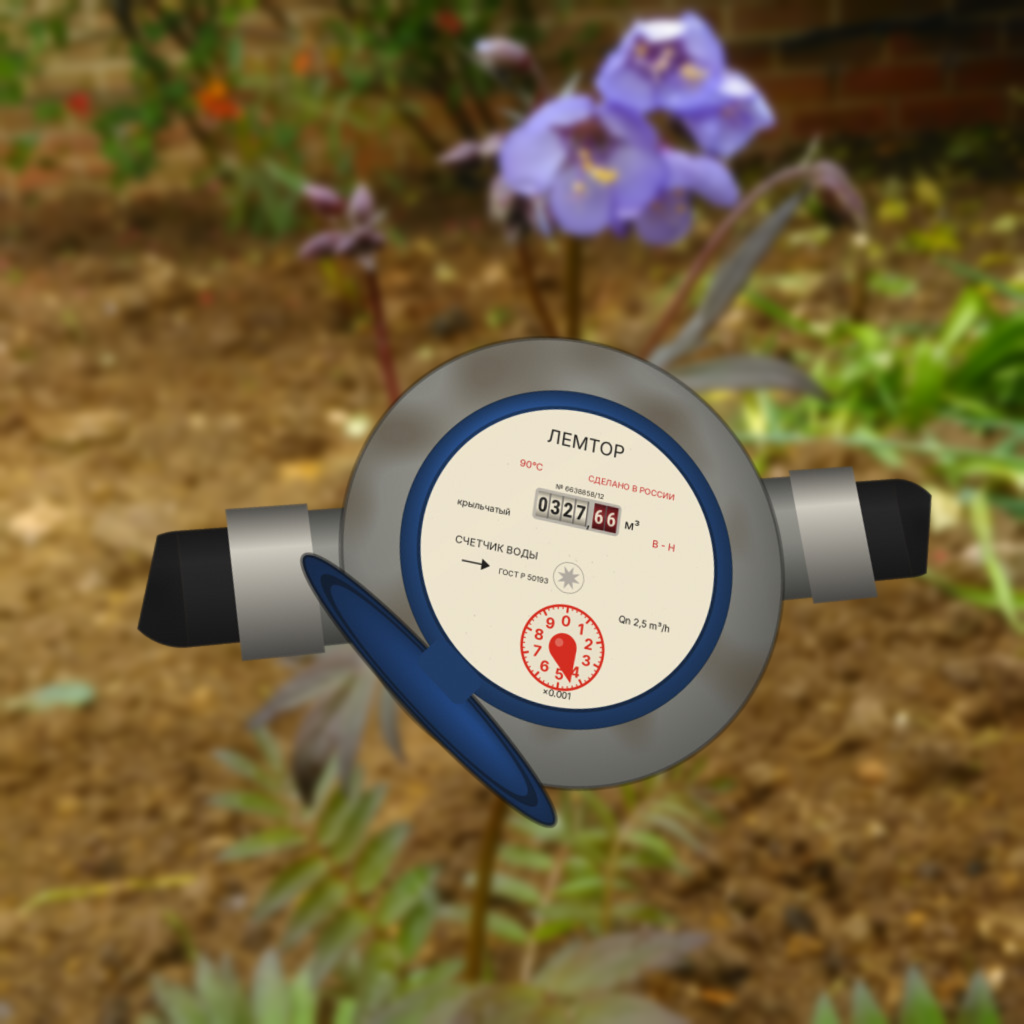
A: 327.664 m³
